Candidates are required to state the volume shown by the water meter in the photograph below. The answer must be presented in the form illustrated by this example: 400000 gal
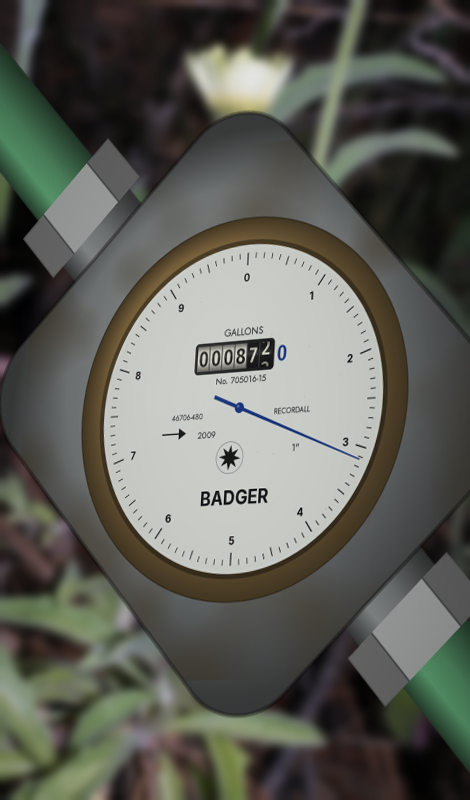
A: 8723.1 gal
